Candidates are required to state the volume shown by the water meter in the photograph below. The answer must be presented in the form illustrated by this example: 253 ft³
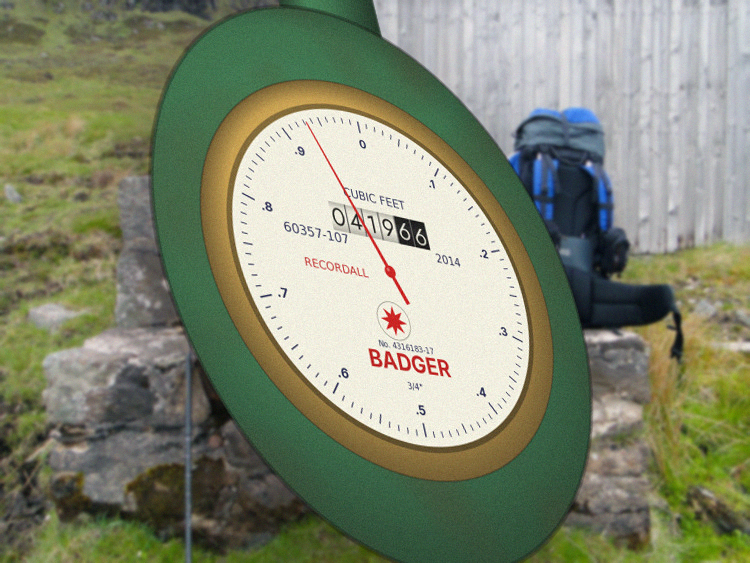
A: 41965.93 ft³
